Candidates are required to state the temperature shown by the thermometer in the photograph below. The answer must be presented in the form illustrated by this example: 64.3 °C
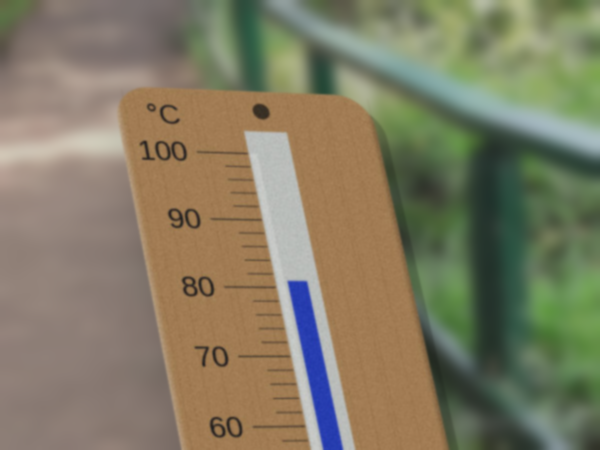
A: 81 °C
